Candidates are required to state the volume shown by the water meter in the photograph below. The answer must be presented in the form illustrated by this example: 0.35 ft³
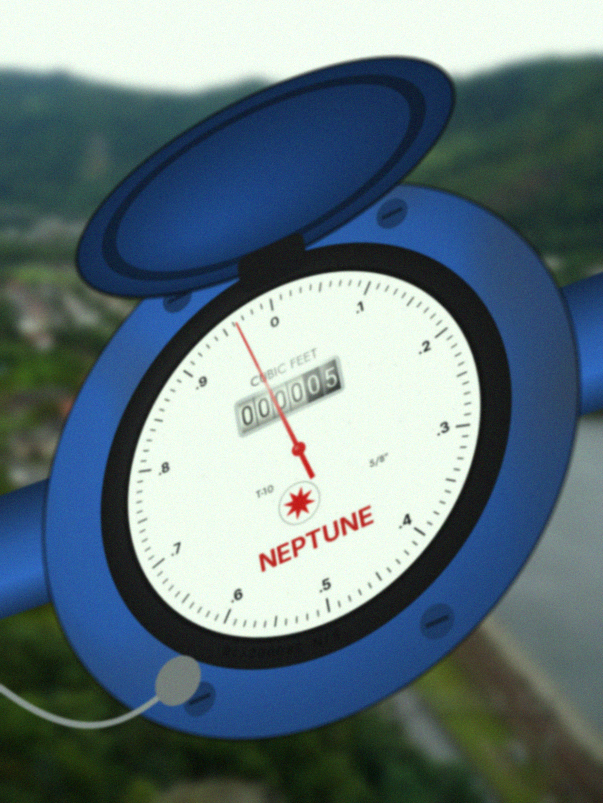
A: 4.96 ft³
